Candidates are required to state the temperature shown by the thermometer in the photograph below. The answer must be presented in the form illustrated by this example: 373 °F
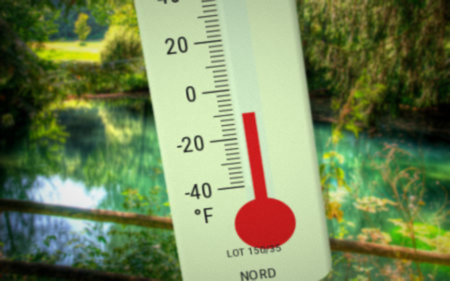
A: -10 °F
